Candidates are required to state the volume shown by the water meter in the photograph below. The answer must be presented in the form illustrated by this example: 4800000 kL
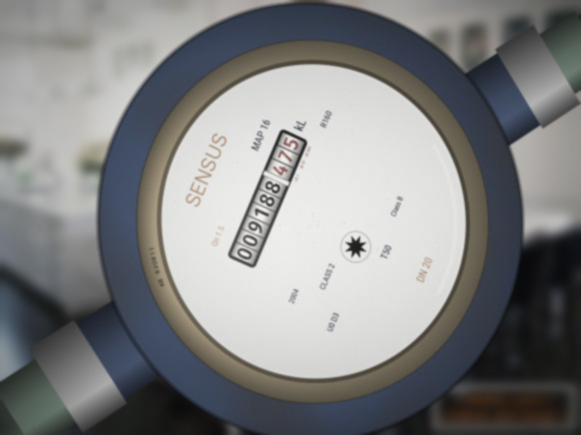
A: 9188.475 kL
